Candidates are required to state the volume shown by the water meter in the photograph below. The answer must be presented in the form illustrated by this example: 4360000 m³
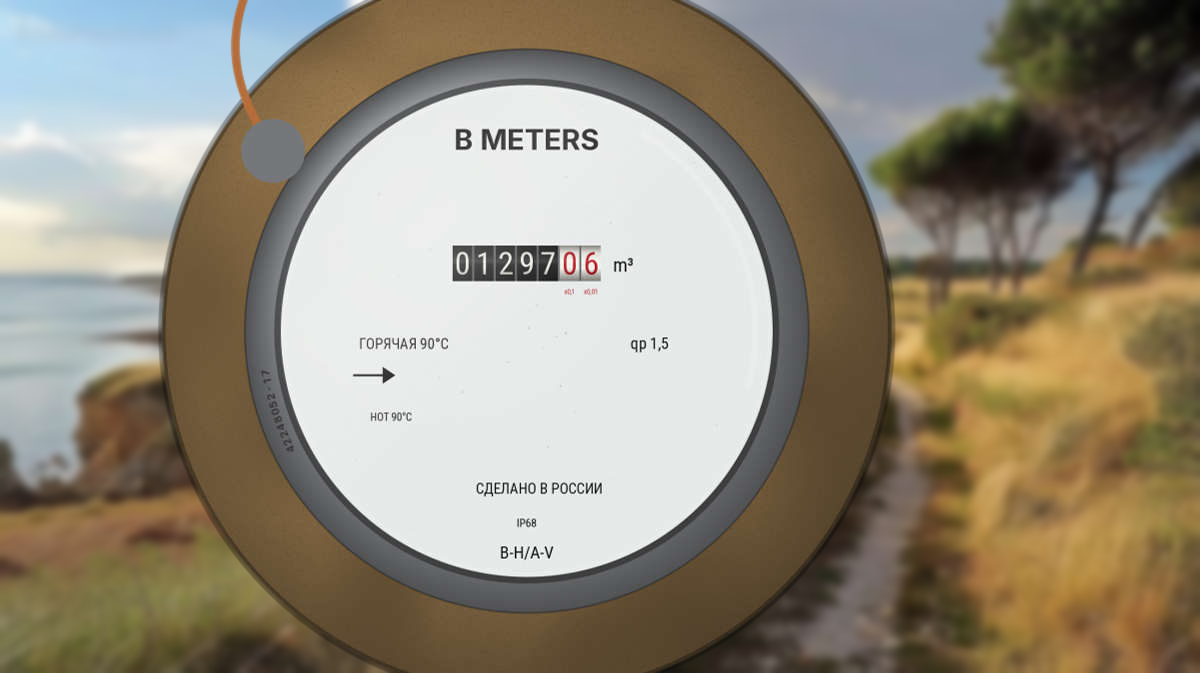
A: 1297.06 m³
